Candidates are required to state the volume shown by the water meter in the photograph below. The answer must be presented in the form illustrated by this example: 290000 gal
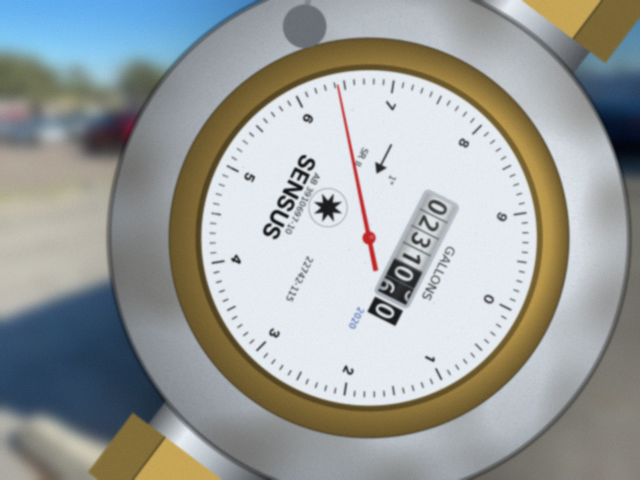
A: 231056.4 gal
